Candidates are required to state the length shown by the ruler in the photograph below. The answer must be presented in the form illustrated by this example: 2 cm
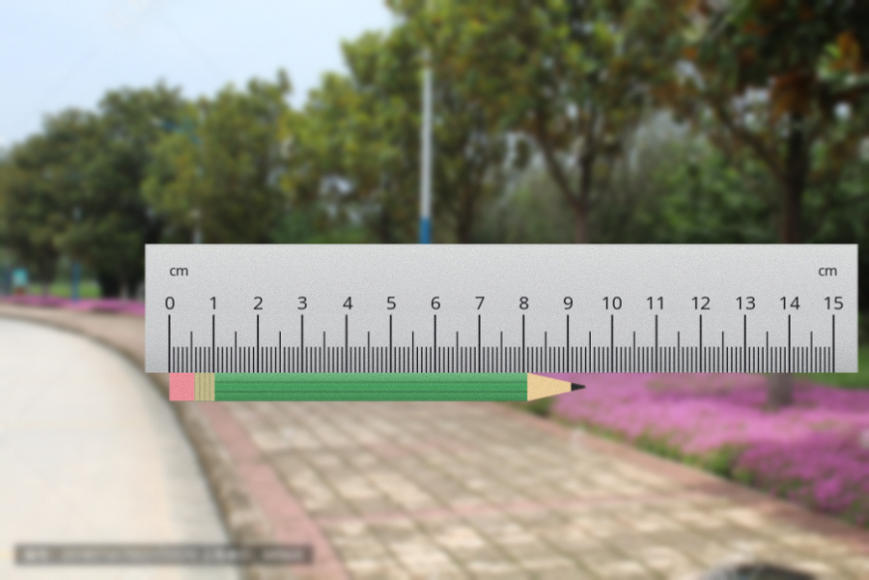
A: 9.4 cm
